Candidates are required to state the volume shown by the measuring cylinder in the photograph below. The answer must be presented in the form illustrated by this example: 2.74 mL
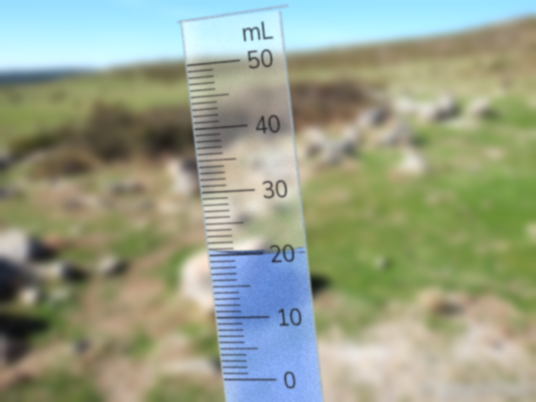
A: 20 mL
